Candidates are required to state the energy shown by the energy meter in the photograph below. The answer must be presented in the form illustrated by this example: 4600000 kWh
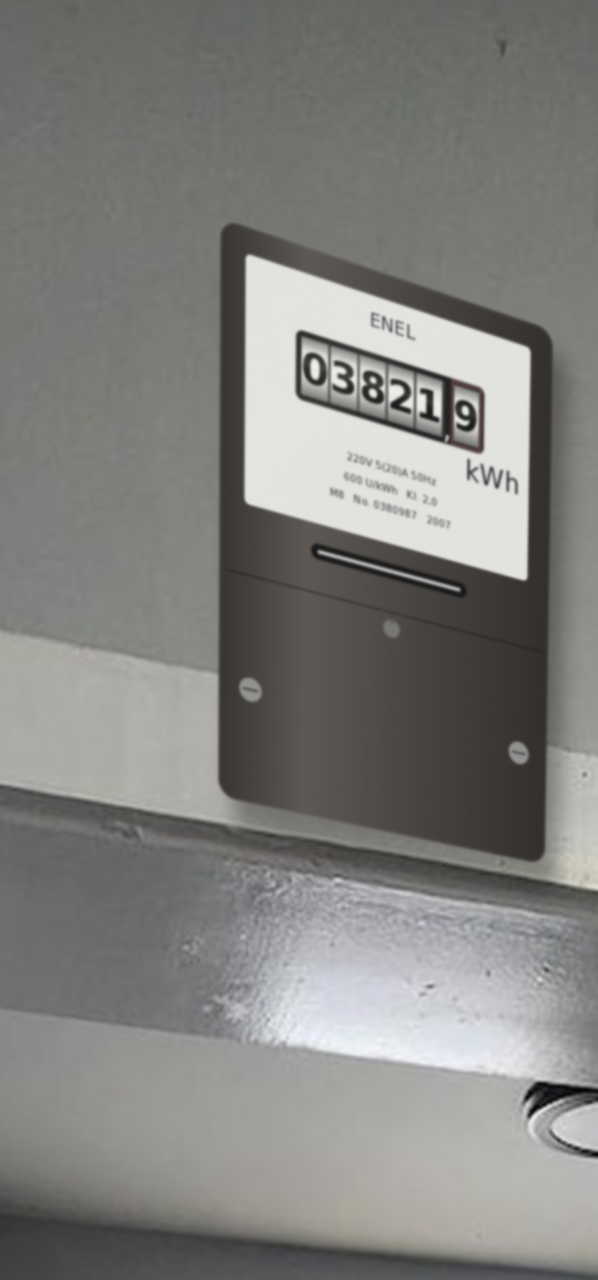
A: 3821.9 kWh
